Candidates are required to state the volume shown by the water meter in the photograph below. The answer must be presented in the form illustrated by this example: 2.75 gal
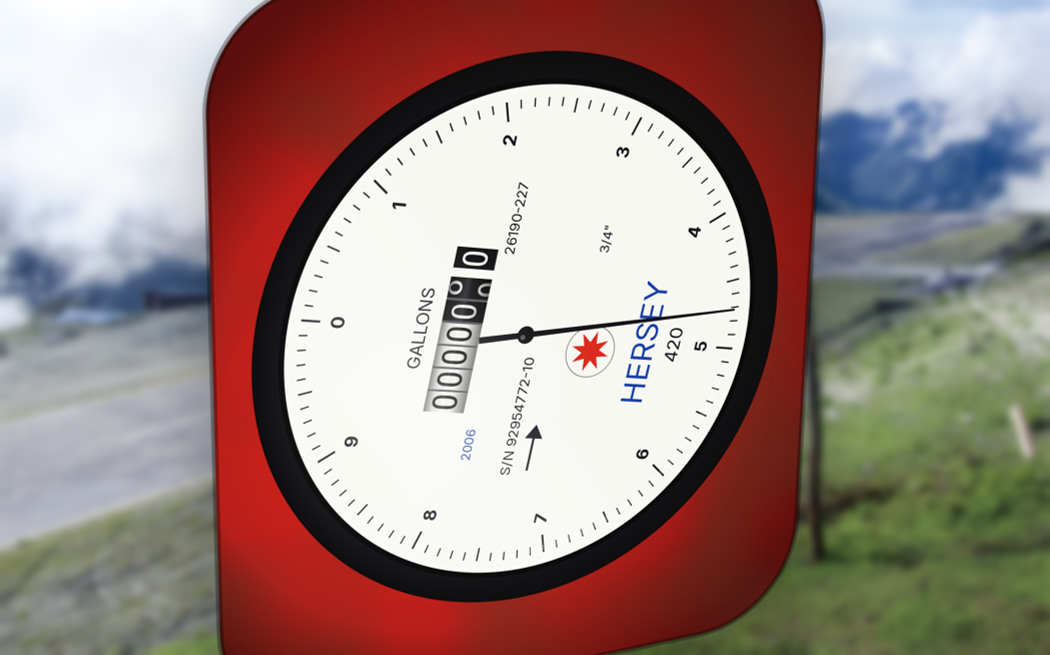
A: 84.7 gal
